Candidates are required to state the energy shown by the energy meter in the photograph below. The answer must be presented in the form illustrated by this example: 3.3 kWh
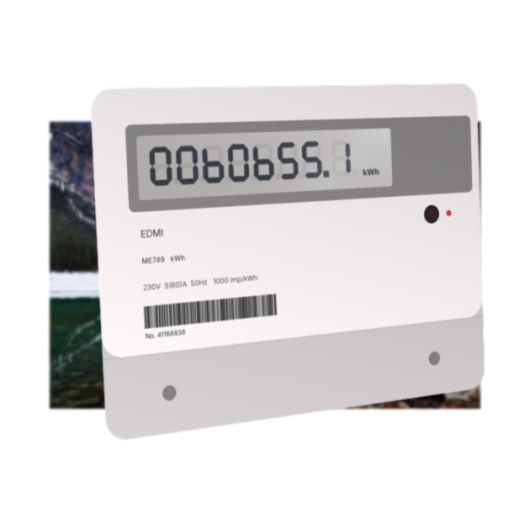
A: 60655.1 kWh
